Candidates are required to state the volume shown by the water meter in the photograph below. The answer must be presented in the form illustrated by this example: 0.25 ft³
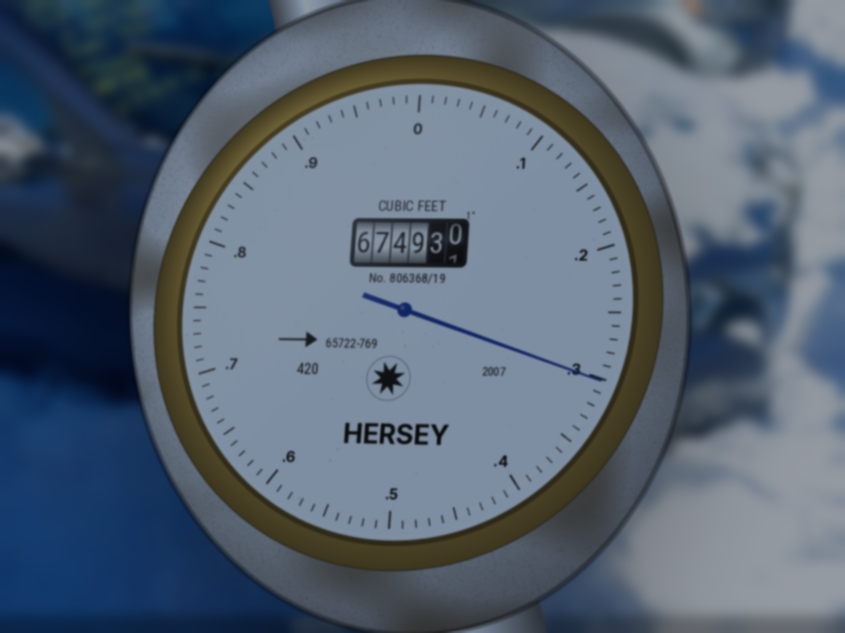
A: 674930.30 ft³
